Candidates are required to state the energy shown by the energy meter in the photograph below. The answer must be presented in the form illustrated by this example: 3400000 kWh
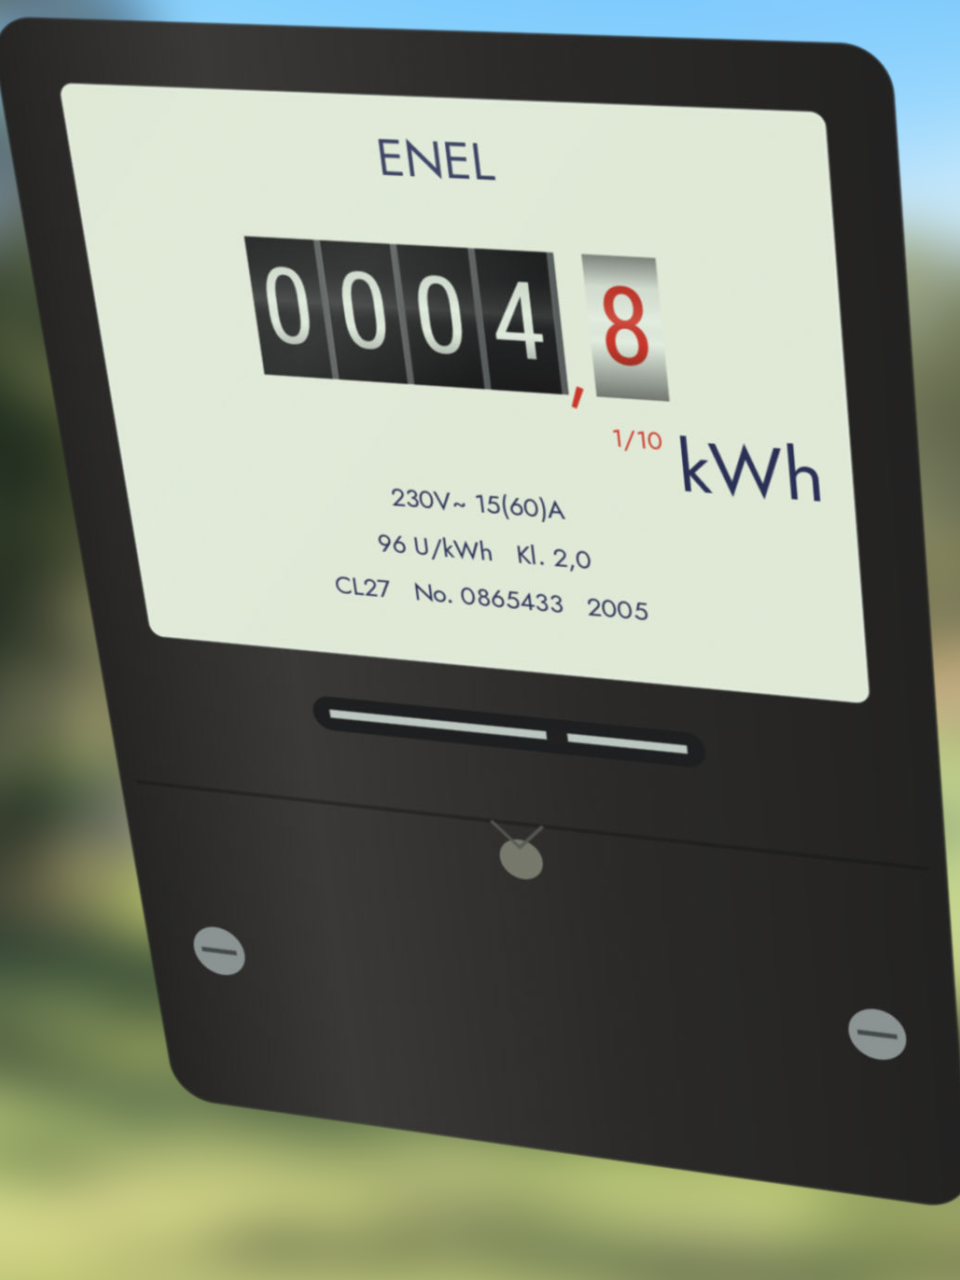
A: 4.8 kWh
